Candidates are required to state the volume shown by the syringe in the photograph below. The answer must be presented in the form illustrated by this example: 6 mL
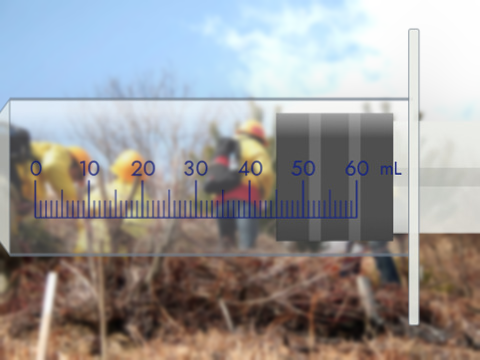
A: 45 mL
